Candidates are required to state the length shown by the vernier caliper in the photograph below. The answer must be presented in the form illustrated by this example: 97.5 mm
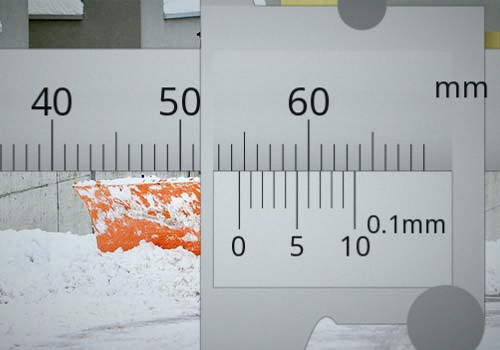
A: 54.6 mm
